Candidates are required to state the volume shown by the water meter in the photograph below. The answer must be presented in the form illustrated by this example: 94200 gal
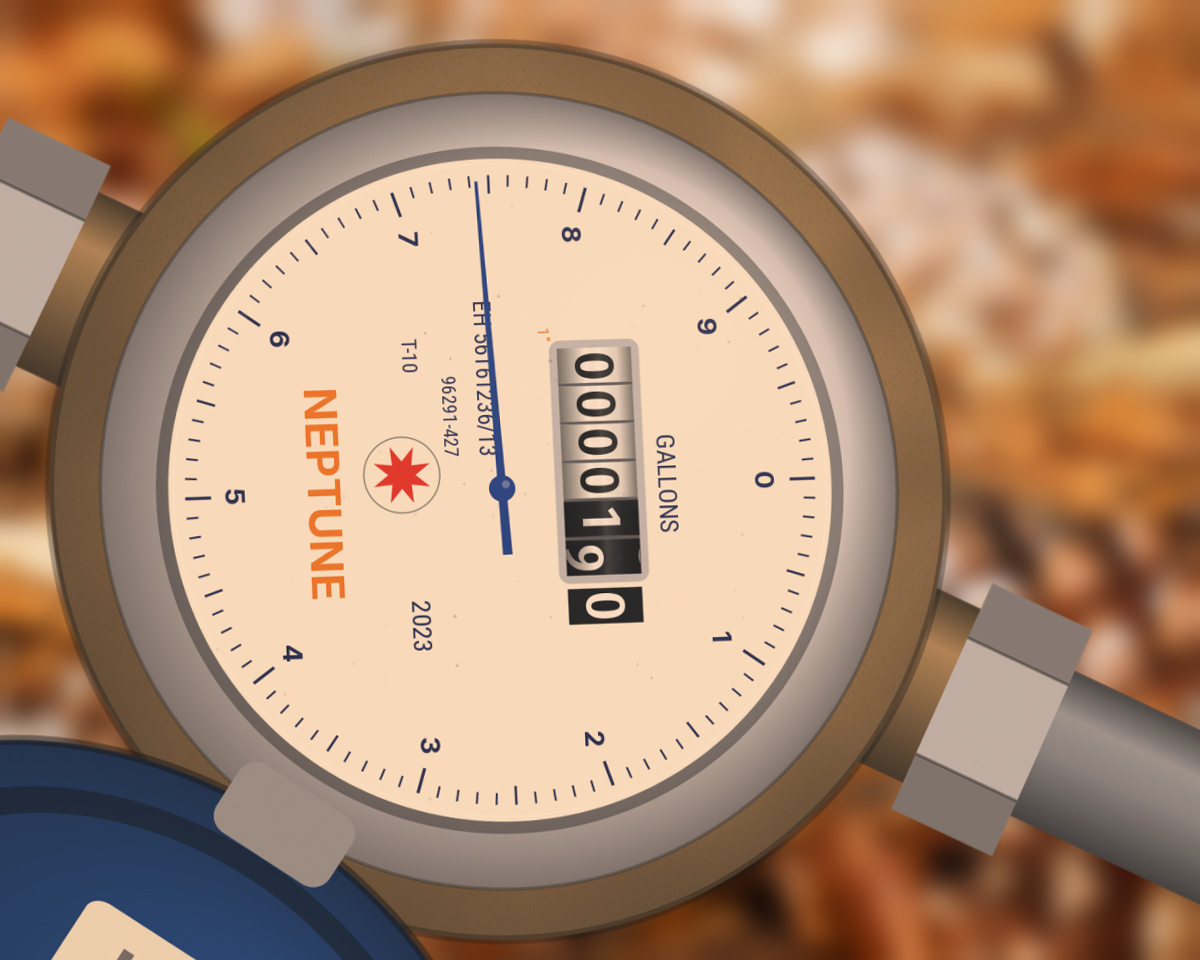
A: 187.4 gal
